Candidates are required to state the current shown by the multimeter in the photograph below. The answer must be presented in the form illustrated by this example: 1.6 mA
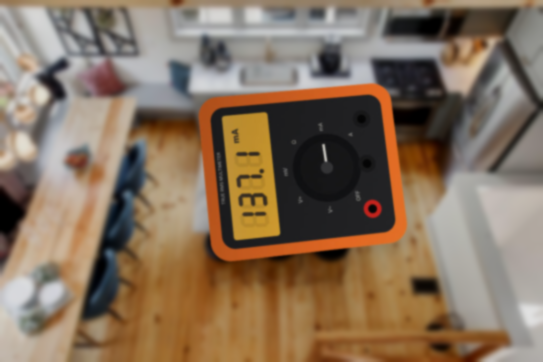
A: 137.1 mA
